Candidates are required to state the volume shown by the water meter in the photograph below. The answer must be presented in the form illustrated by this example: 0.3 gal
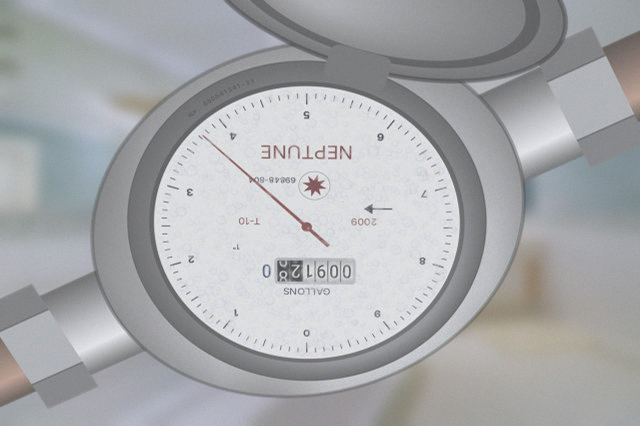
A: 91283.7 gal
